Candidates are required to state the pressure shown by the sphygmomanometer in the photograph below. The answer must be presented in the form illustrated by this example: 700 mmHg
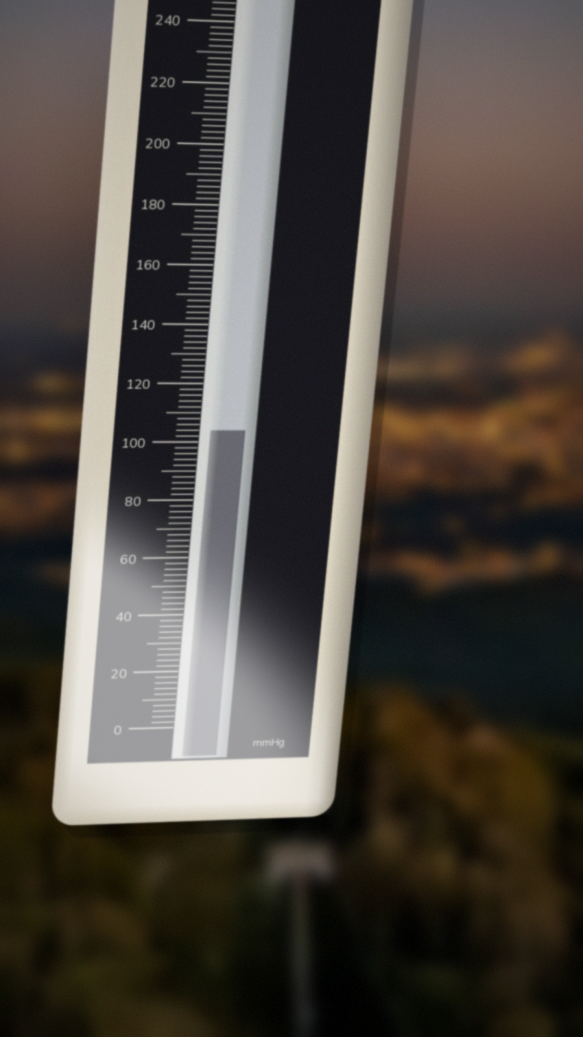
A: 104 mmHg
